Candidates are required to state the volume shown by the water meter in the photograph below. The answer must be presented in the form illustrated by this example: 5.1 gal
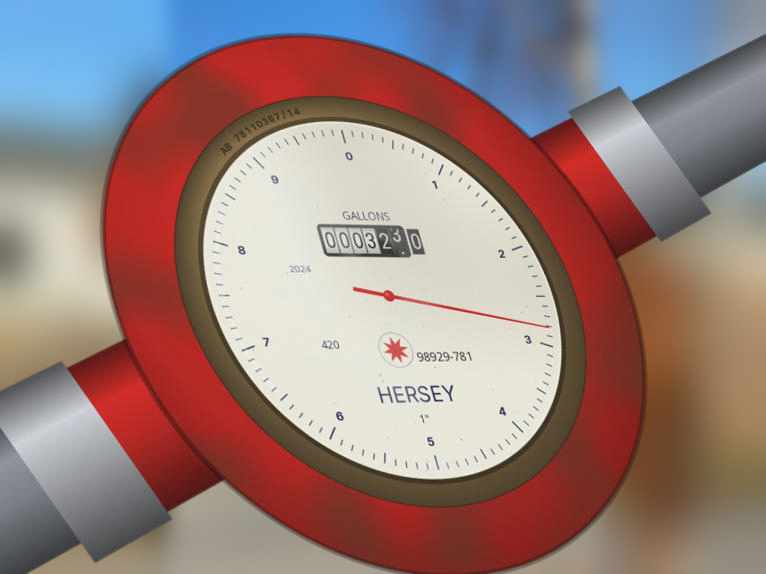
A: 3232.8 gal
